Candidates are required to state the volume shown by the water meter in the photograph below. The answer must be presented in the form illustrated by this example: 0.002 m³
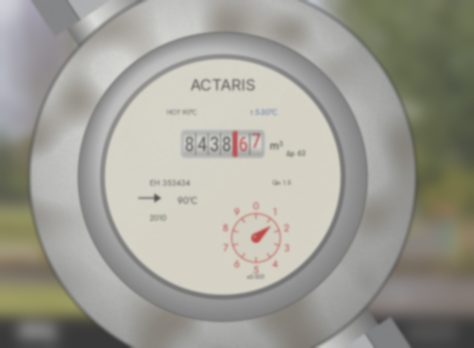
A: 8438.671 m³
